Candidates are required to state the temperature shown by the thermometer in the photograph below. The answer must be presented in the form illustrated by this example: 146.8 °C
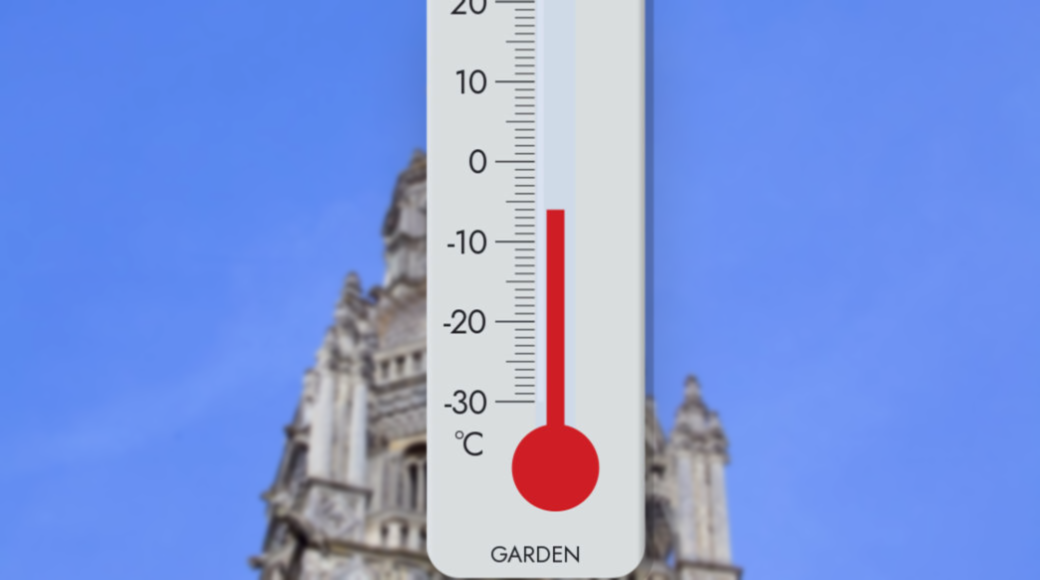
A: -6 °C
